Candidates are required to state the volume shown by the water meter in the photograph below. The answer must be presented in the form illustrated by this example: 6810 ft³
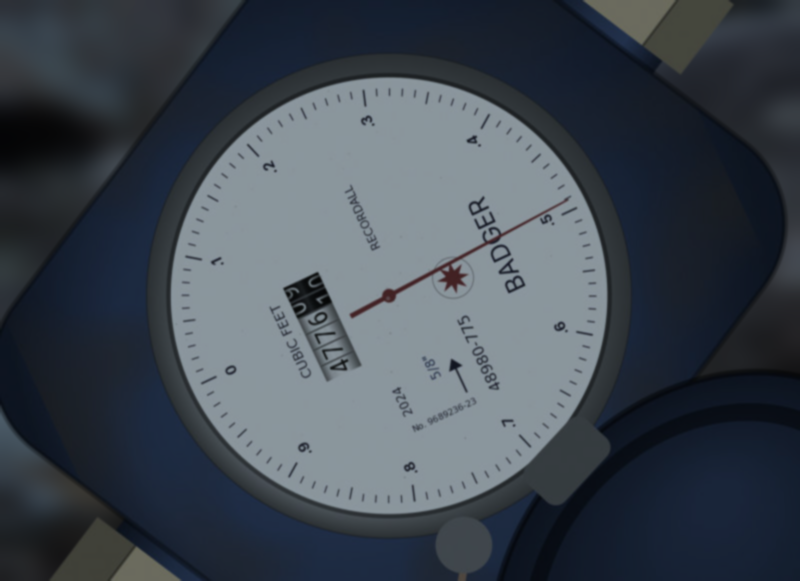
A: 477609.49 ft³
